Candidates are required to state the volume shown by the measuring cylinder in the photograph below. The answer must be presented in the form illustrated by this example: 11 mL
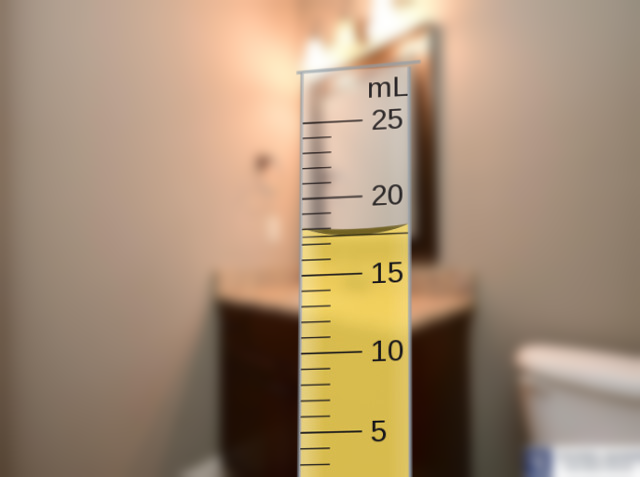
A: 17.5 mL
